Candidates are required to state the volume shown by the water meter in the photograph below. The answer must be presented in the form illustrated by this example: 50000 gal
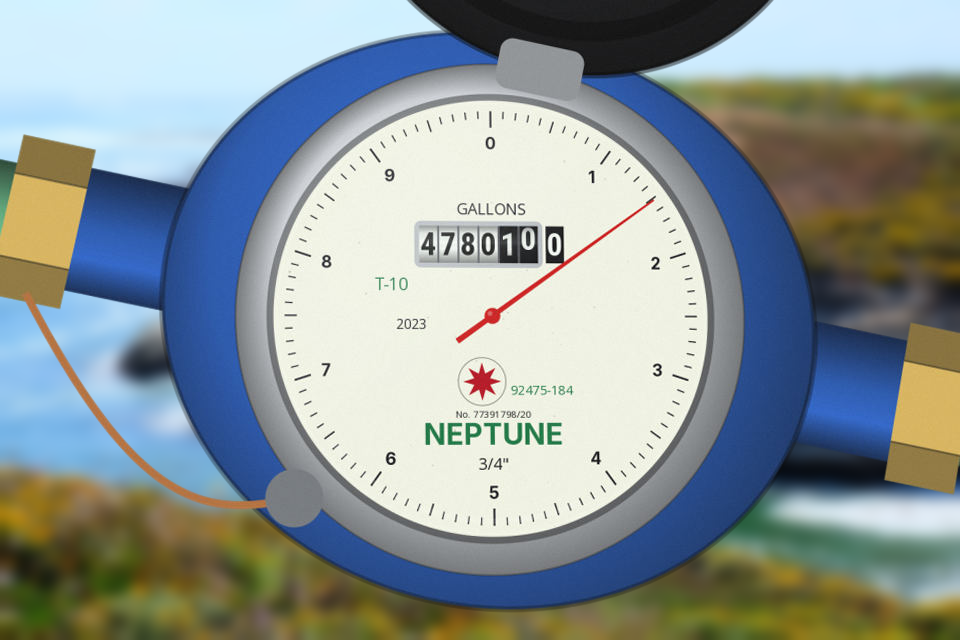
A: 4780101.5 gal
